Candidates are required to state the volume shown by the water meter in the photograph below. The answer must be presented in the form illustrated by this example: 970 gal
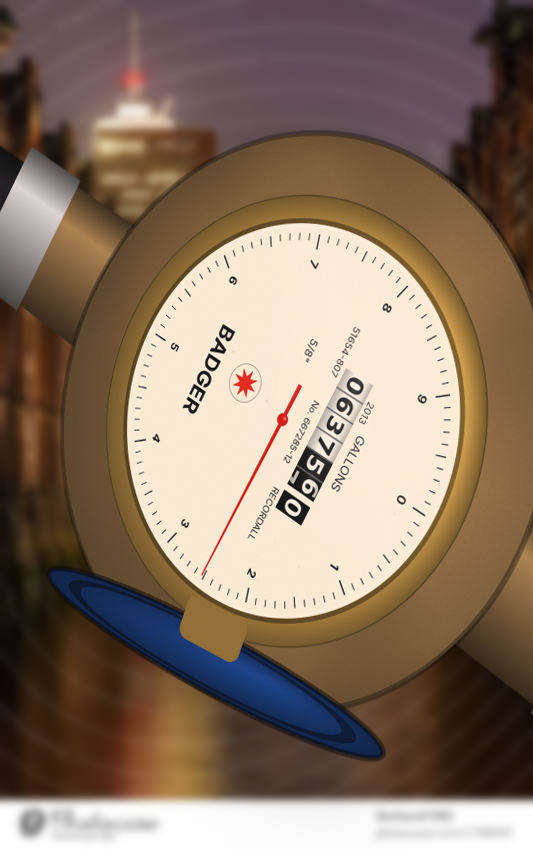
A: 637562.5 gal
